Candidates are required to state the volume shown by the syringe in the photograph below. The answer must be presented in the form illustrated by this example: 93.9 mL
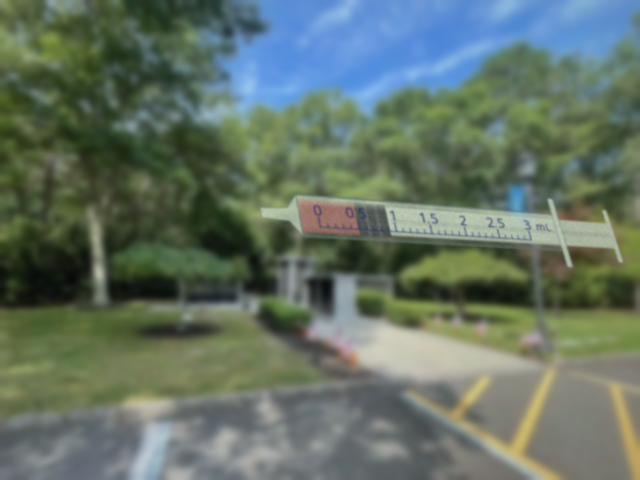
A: 0.5 mL
